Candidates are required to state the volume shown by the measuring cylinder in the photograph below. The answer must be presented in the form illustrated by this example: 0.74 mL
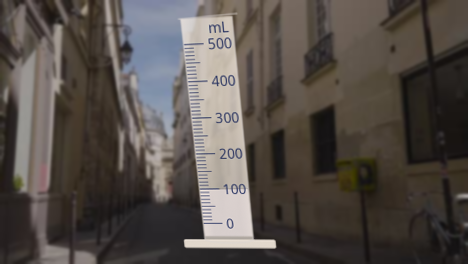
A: 100 mL
